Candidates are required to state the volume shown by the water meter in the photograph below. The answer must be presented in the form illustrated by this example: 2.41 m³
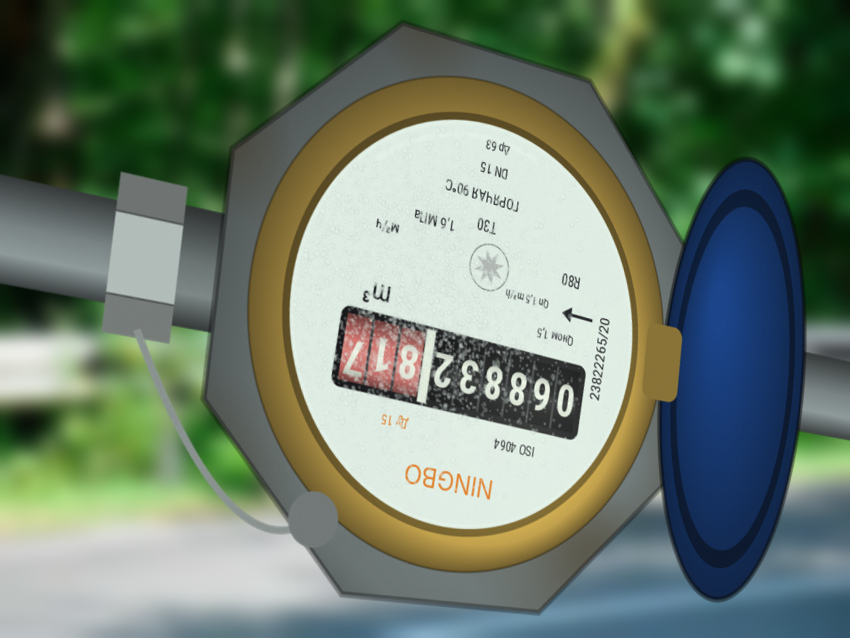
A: 68832.817 m³
